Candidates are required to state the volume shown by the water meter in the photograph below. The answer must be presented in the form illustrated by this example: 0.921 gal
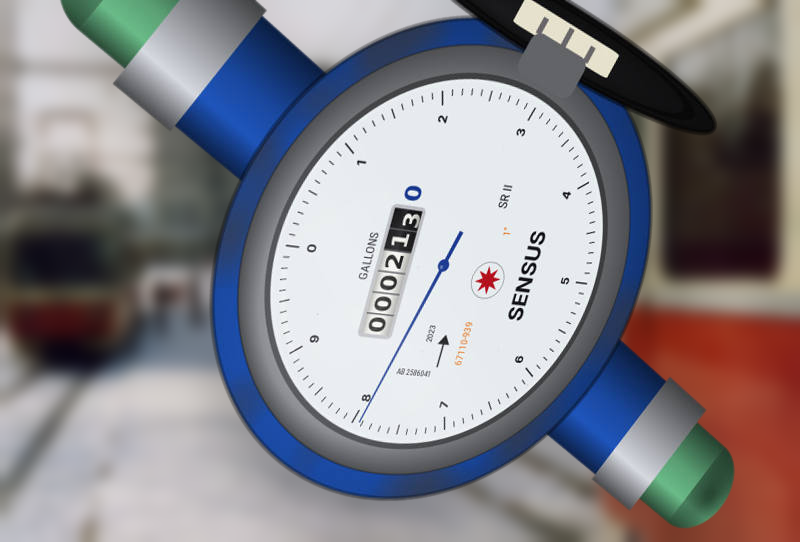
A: 2127.9 gal
